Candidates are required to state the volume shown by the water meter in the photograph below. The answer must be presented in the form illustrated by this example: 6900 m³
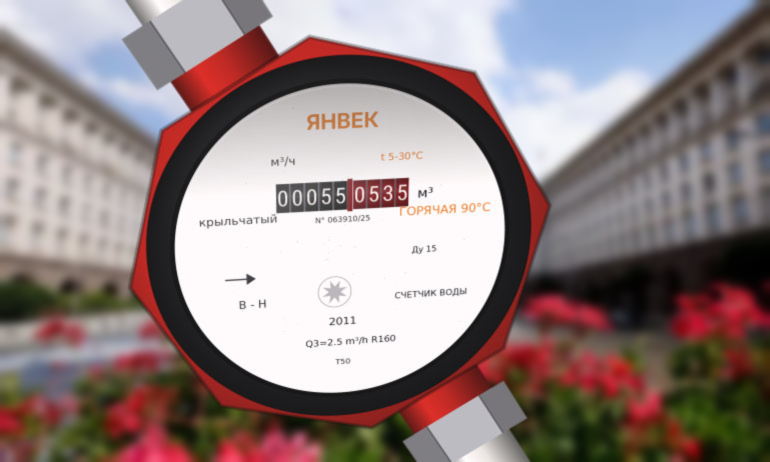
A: 55.0535 m³
